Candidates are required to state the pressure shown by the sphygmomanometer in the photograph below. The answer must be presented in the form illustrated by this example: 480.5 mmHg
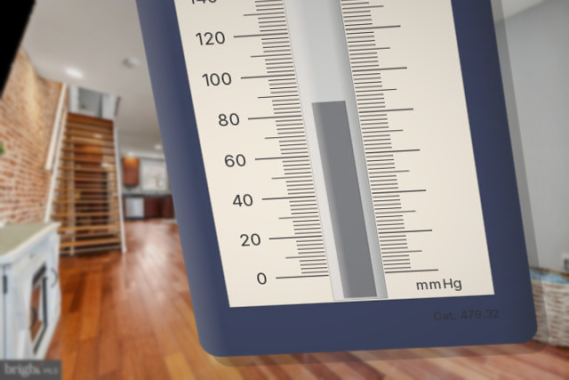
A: 86 mmHg
